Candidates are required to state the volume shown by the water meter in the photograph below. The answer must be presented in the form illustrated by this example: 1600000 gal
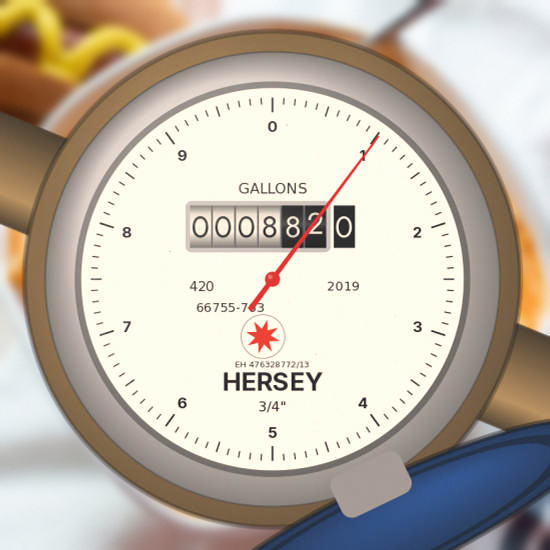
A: 8821.0 gal
